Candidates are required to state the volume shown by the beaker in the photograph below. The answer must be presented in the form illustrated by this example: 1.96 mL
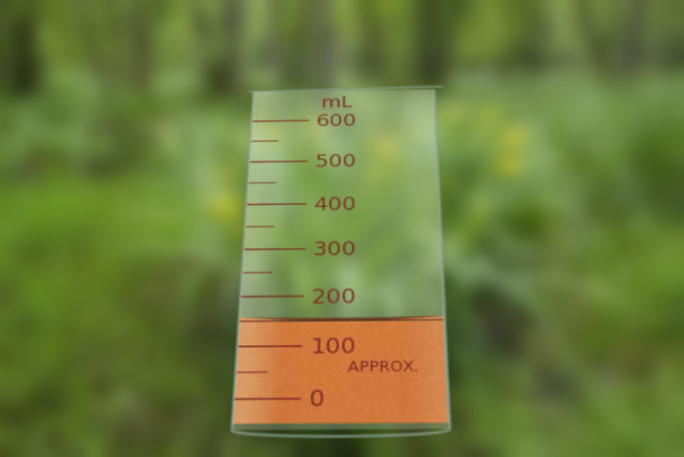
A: 150 mL
